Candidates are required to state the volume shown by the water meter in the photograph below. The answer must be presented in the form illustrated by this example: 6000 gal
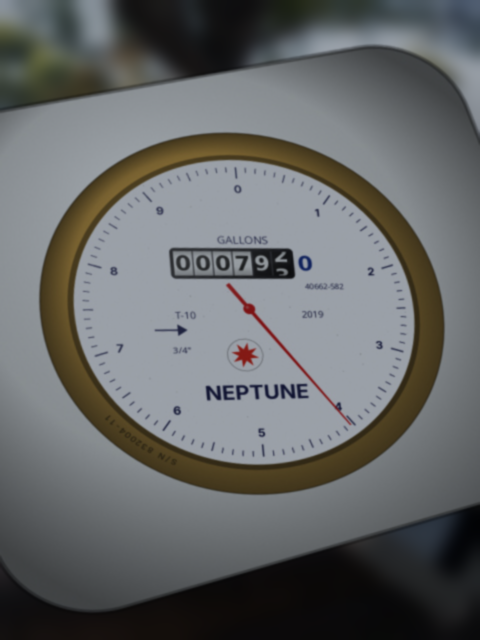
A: 7924.0 gal
